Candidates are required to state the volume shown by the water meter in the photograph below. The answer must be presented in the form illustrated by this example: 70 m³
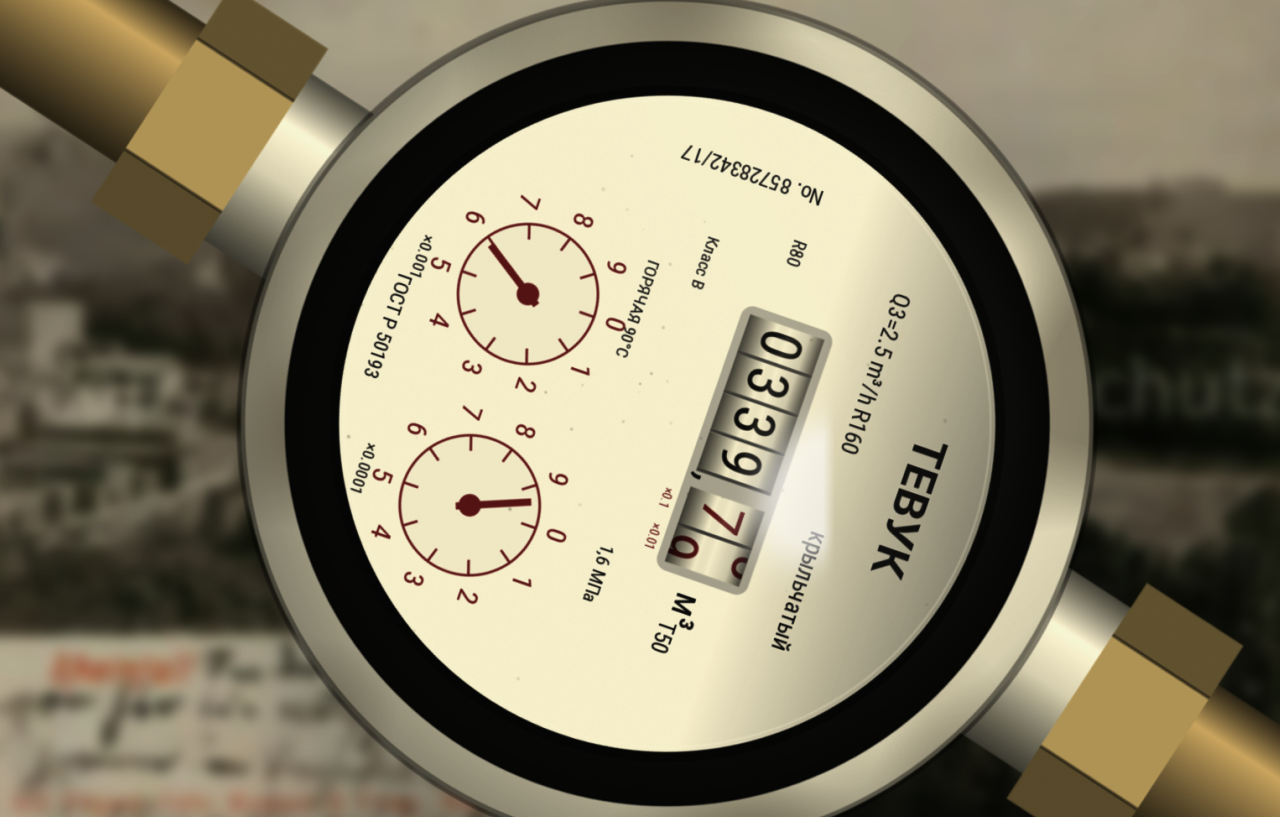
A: 339.7859 m³
